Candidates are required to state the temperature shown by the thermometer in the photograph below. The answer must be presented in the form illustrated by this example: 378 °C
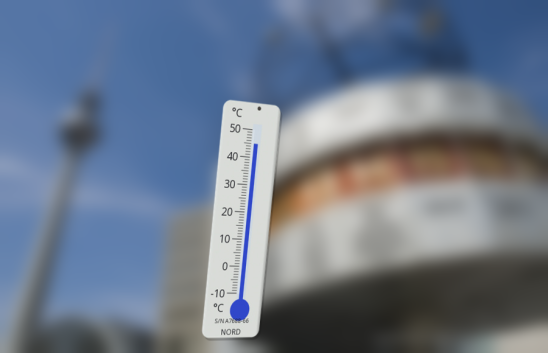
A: 45 °C
